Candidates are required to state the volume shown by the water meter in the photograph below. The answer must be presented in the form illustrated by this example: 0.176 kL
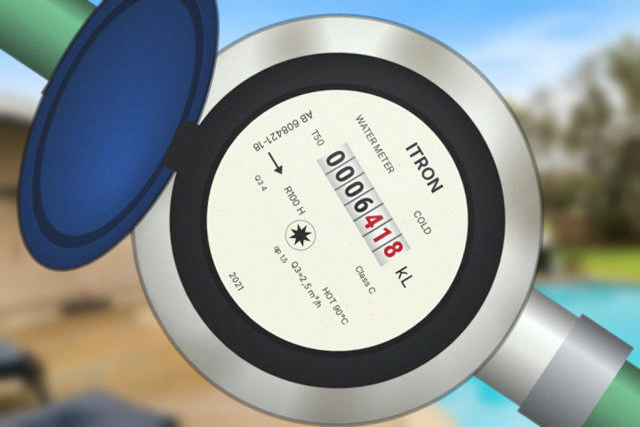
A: 6.418 kL
